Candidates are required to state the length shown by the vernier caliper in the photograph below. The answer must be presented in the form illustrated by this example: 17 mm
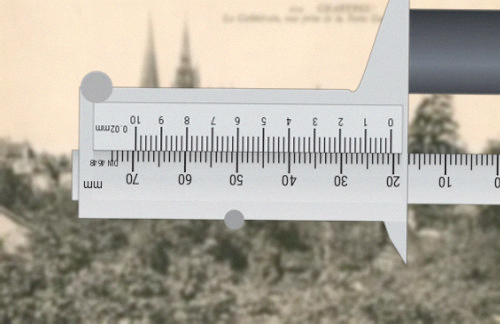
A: 20.5 mm
